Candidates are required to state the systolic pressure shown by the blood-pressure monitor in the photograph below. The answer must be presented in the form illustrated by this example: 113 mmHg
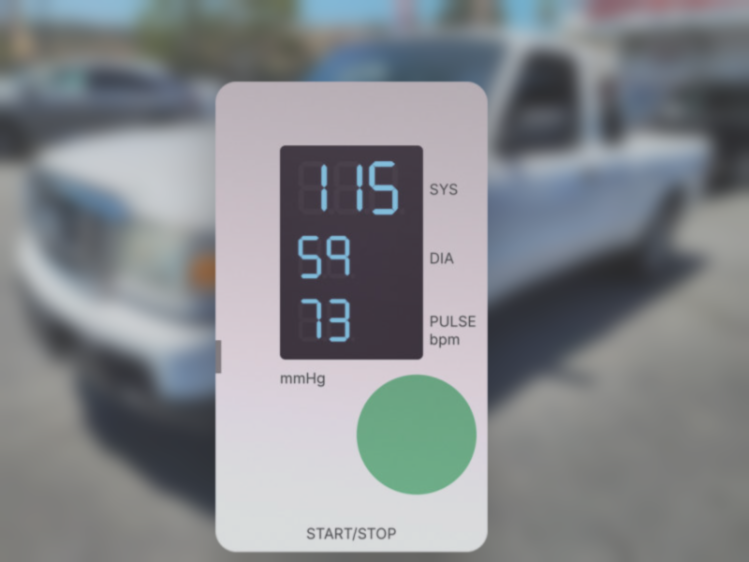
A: 115 mmHg
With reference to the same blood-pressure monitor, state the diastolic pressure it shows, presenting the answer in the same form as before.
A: 59 mmHg
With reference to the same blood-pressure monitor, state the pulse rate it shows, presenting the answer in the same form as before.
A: 73 bpm
